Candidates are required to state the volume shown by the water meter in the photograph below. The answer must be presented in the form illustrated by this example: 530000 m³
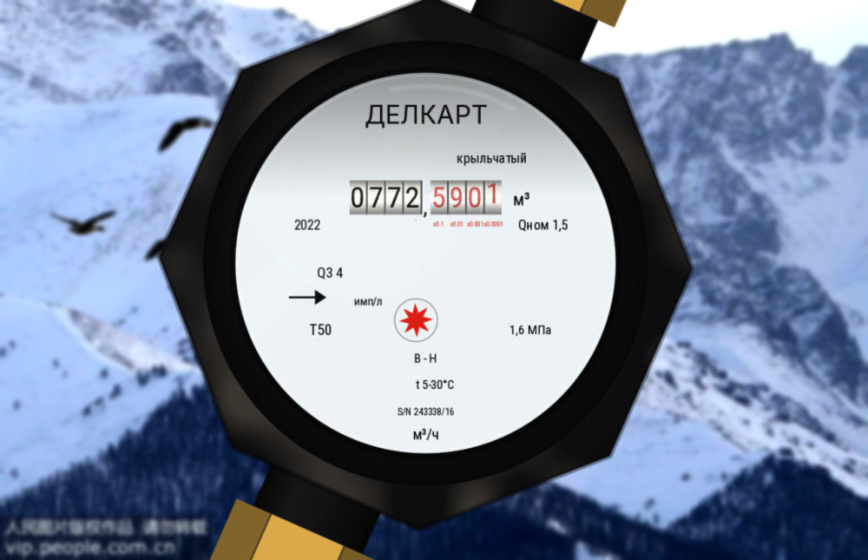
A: 772.5901 m³
